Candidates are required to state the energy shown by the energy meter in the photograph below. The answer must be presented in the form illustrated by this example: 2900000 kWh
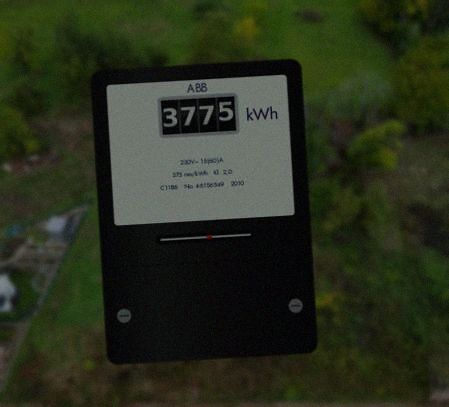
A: 3775 kWh
